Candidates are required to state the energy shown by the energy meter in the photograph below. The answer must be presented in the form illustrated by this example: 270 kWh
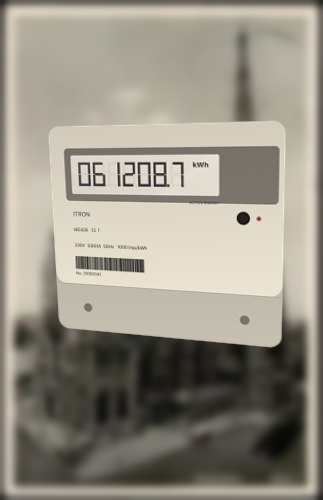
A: 61208.7 kWh
